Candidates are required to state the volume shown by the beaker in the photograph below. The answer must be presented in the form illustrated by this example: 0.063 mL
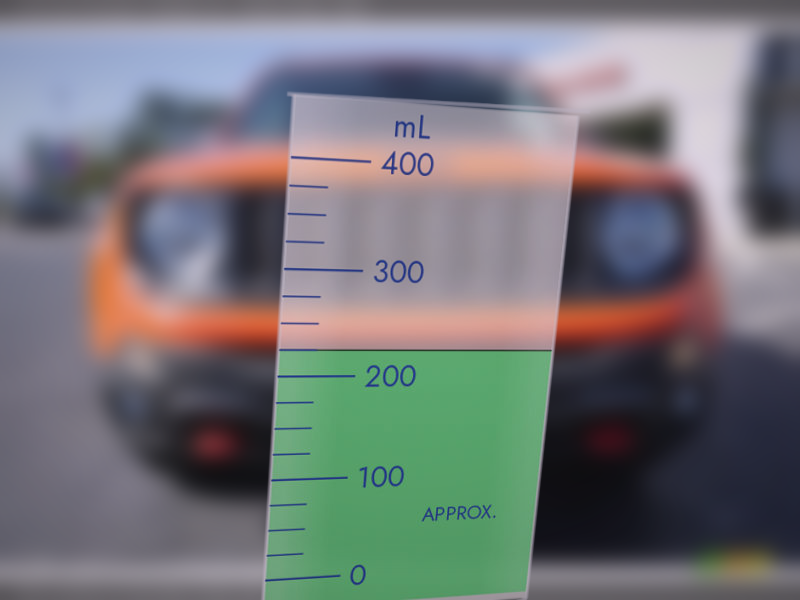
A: 225 mL
